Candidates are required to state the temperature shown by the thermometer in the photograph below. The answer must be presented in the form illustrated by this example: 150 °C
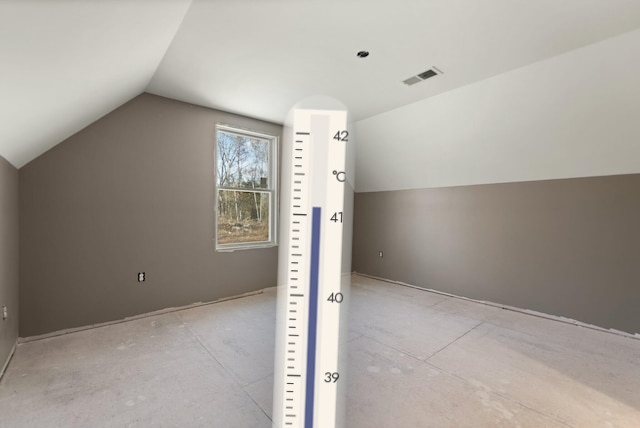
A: 41.1 °C
